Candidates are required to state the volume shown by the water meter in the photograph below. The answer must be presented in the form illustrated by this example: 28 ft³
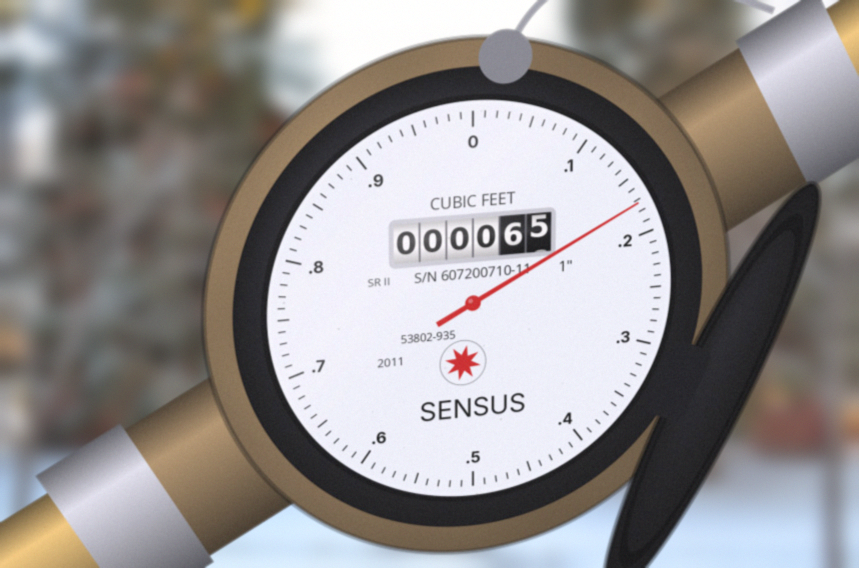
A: 65.17 ft³
